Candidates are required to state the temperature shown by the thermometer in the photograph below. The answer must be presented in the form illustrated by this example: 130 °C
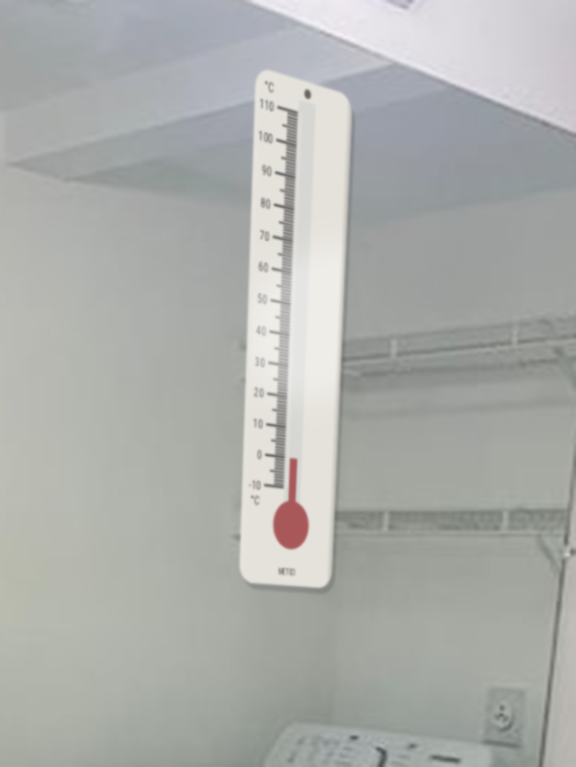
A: 0 °C
